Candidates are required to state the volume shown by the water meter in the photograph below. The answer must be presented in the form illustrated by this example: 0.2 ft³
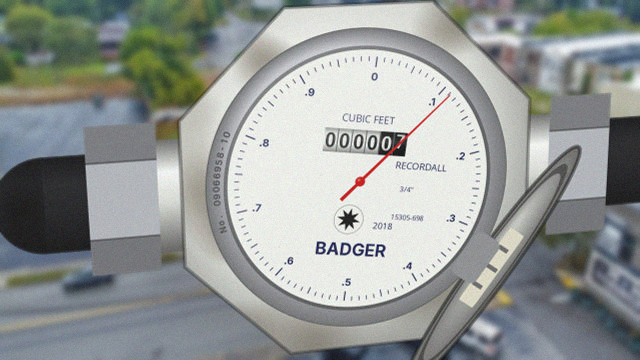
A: 7.11 ft³
